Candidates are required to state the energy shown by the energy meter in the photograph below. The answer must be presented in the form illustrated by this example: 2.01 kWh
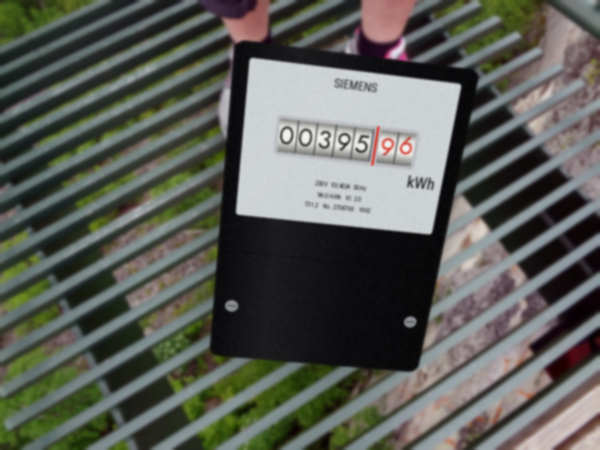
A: 395.96 kWh
